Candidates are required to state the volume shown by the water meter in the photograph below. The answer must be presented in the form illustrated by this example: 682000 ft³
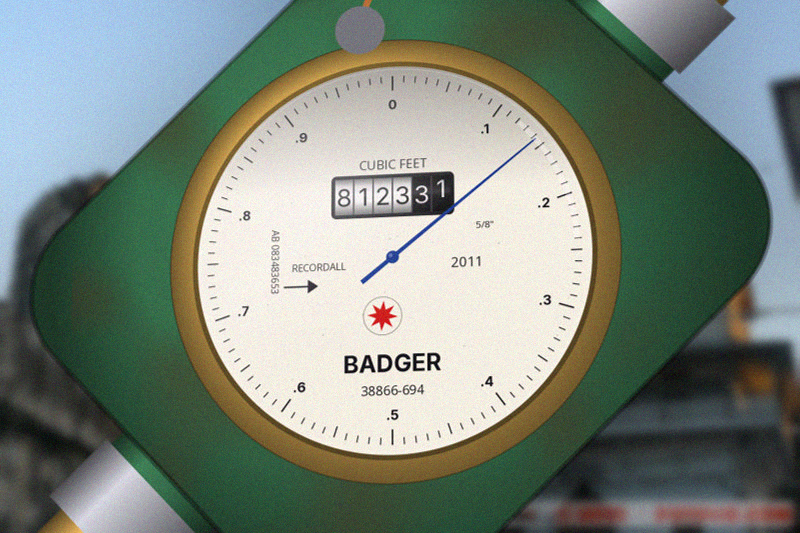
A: 812331.14 ft³
